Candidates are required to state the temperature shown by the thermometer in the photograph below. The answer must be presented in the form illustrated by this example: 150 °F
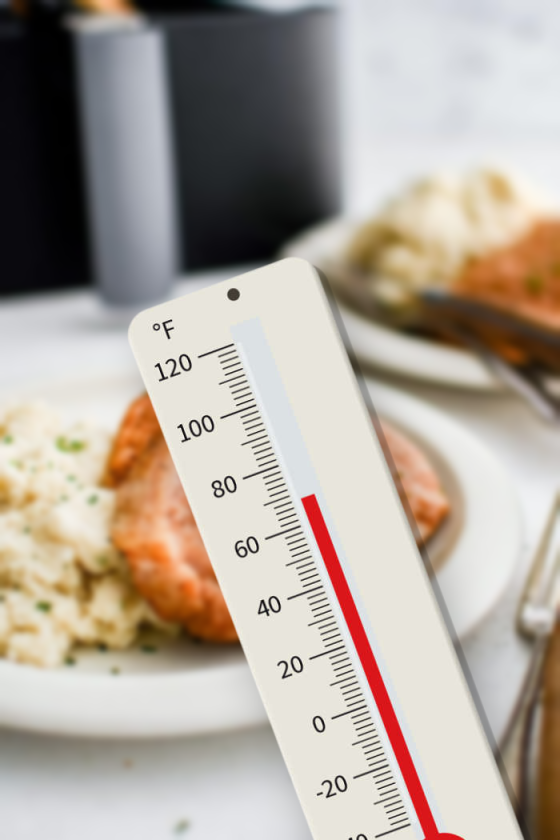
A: 68 °F
